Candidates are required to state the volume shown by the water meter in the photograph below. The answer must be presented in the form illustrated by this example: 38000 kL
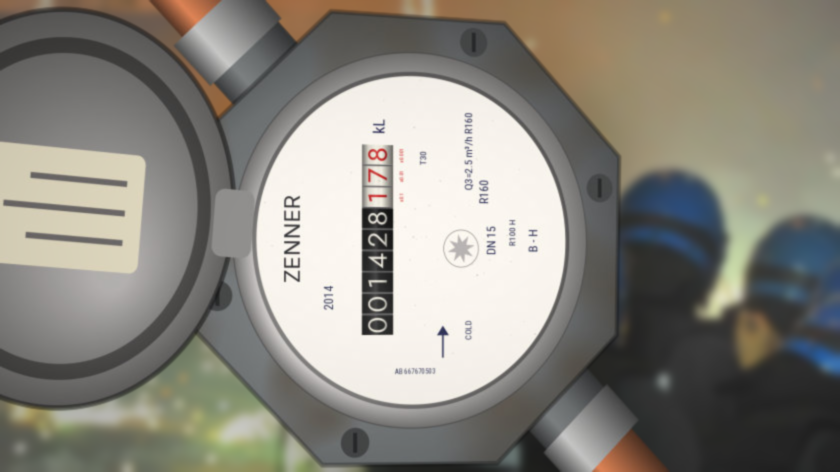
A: 1428.178 kL
